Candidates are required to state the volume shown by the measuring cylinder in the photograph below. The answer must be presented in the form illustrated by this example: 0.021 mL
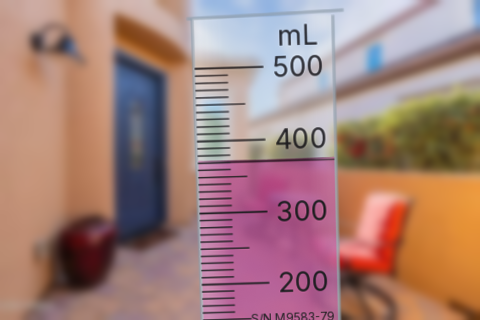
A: 370 mL
